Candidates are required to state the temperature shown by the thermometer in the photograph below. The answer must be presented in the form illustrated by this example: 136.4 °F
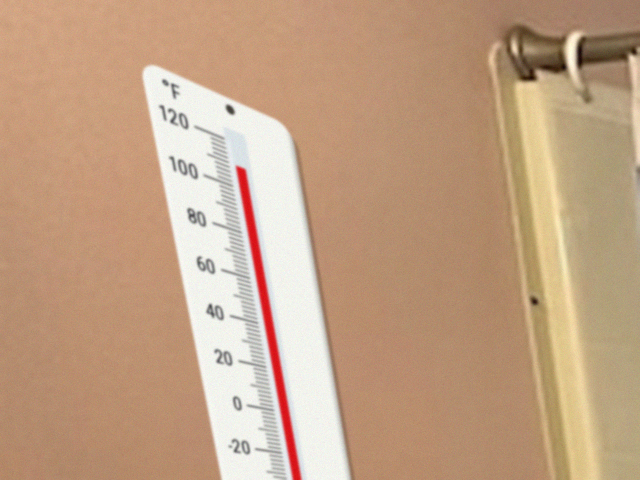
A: 110 °F
